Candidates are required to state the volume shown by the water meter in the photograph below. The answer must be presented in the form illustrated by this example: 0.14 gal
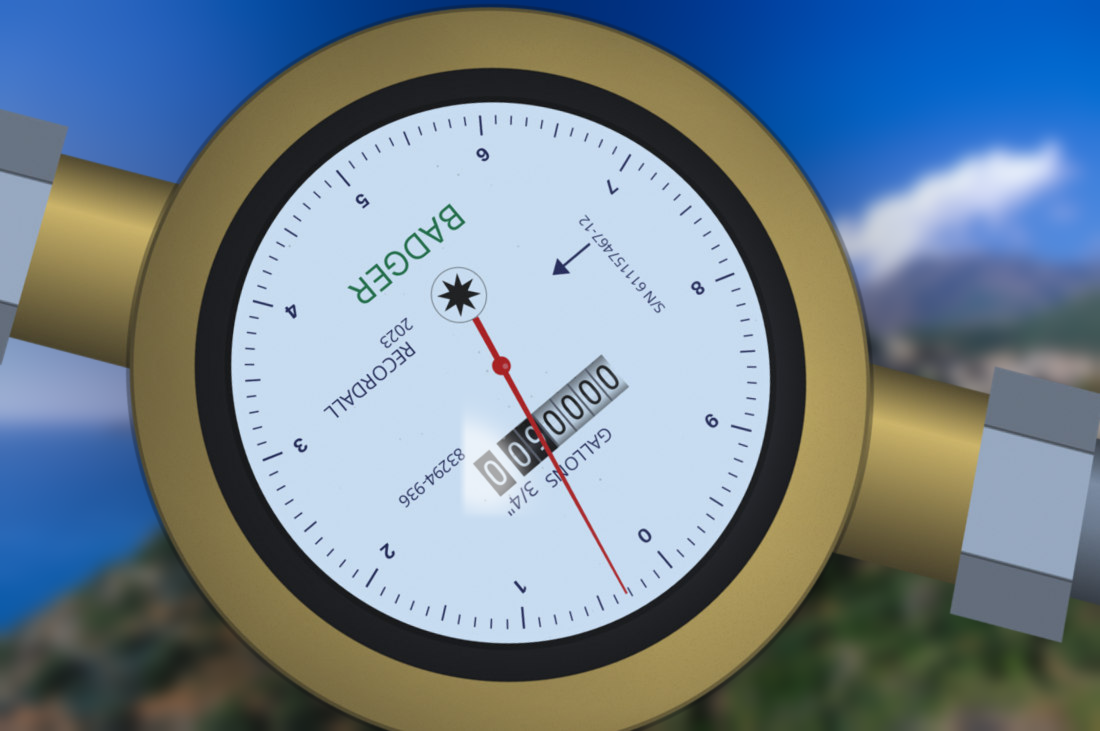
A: 600.3 gal
